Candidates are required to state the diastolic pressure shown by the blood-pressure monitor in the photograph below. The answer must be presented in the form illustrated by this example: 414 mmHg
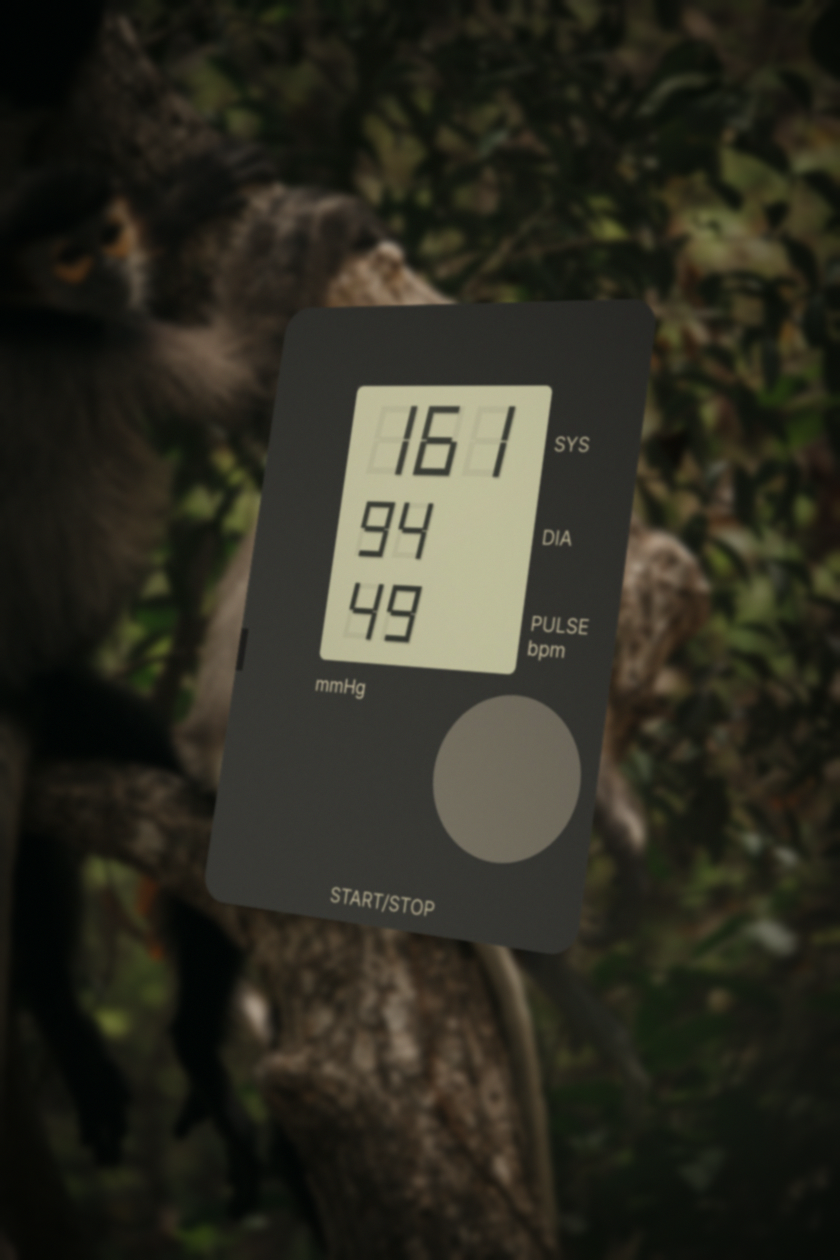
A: 94 mmHg
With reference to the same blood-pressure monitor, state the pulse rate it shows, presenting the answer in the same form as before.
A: 49 bpm
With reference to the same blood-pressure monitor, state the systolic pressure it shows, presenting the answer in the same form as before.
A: 161 mmHg
